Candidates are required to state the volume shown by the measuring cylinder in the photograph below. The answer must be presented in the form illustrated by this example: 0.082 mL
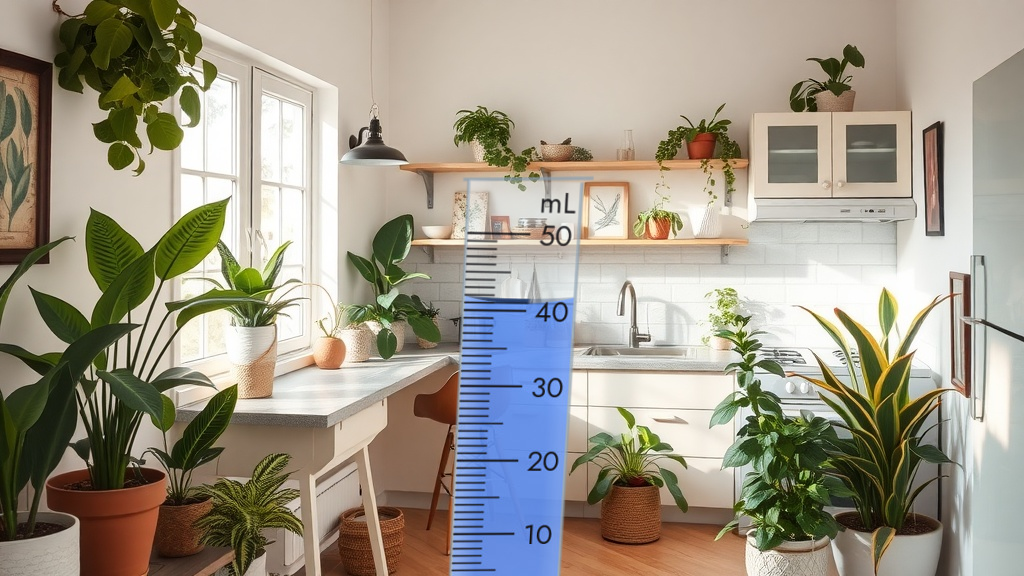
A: 41 mL
